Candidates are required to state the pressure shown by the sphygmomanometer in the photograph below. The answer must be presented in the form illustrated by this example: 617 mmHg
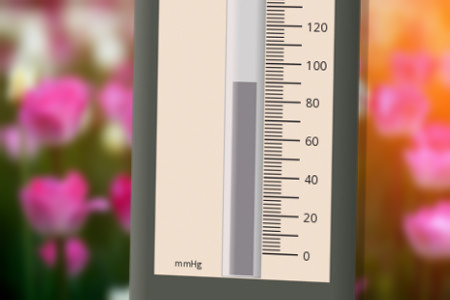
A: 90 mmHg
